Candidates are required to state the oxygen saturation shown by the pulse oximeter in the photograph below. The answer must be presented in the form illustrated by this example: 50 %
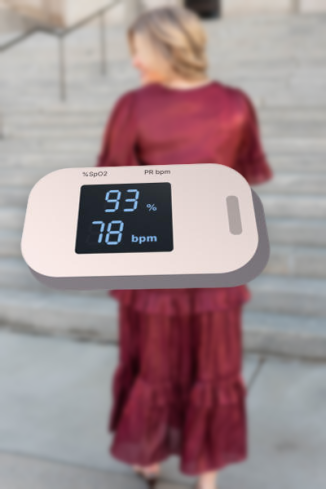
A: 93 %
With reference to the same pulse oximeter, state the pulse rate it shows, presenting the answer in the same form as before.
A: 78 bpm
